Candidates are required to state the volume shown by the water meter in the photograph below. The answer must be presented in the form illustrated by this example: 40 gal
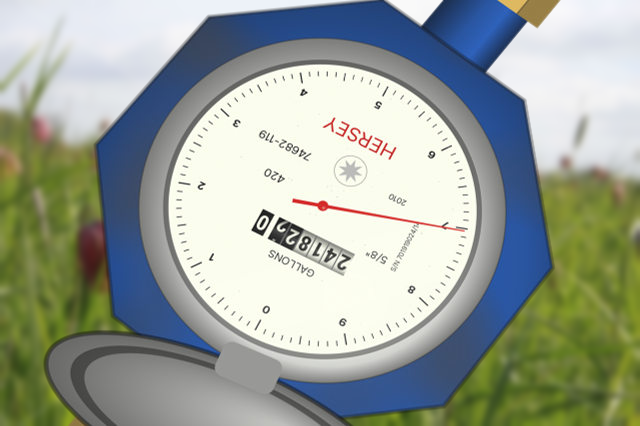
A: 2418217.0 gal
